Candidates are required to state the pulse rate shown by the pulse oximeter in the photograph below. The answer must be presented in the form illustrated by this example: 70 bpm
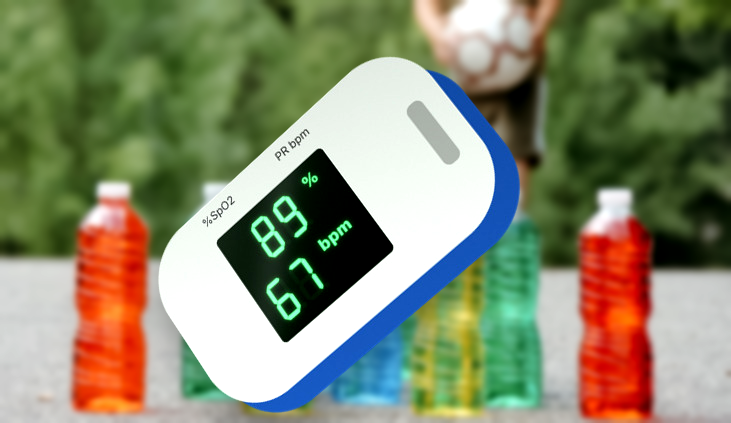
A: 67 bpm
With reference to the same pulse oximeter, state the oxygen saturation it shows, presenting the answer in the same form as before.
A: 89 %
